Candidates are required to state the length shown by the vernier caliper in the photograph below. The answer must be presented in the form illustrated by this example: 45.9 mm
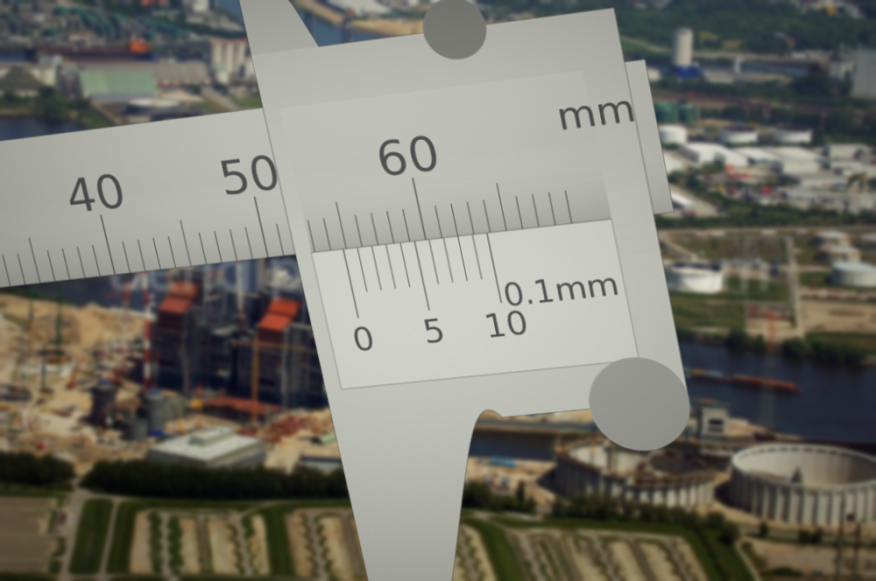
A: 54.8 mm
